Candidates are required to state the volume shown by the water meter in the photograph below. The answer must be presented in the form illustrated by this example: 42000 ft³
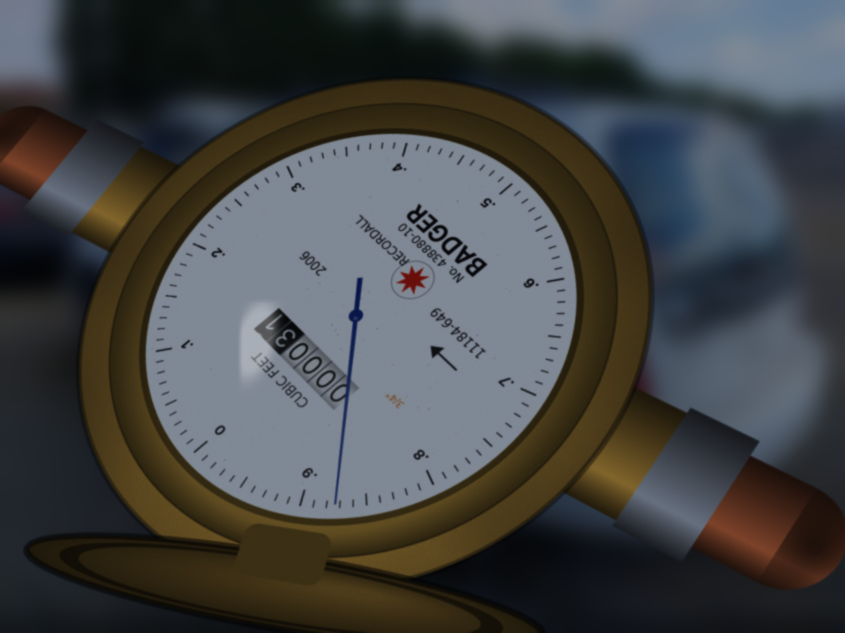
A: 30.87 ft³
